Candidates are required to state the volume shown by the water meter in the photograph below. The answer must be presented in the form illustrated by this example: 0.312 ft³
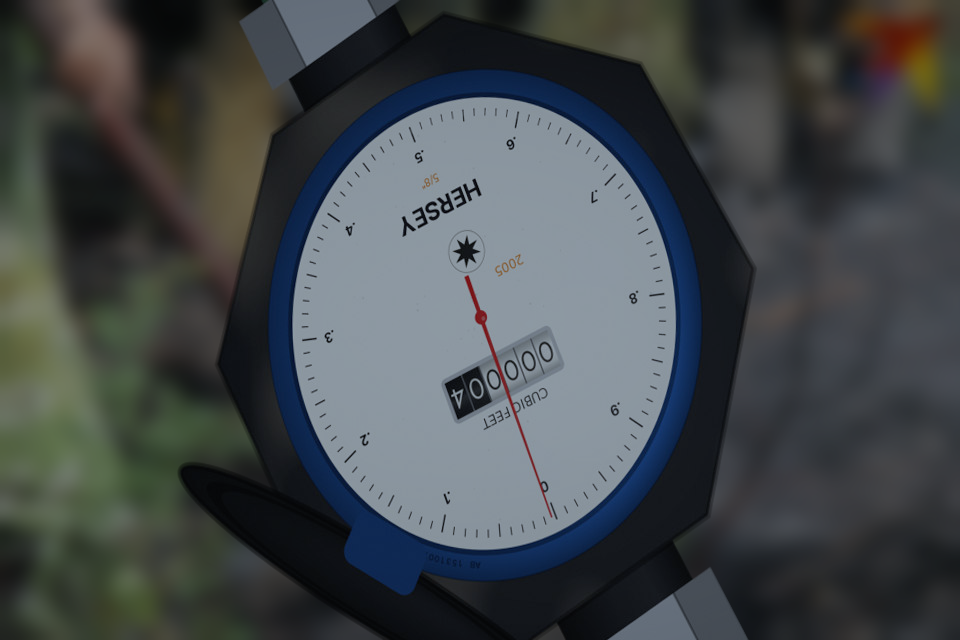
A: 4.00 ft³
